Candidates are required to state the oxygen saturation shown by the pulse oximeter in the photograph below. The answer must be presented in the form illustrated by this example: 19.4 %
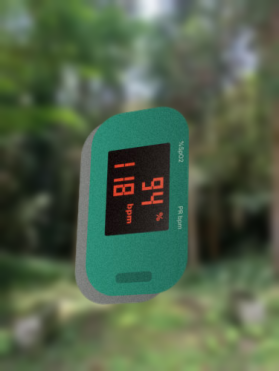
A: 94 %
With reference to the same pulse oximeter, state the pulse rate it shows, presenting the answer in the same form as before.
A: 118 bpm
